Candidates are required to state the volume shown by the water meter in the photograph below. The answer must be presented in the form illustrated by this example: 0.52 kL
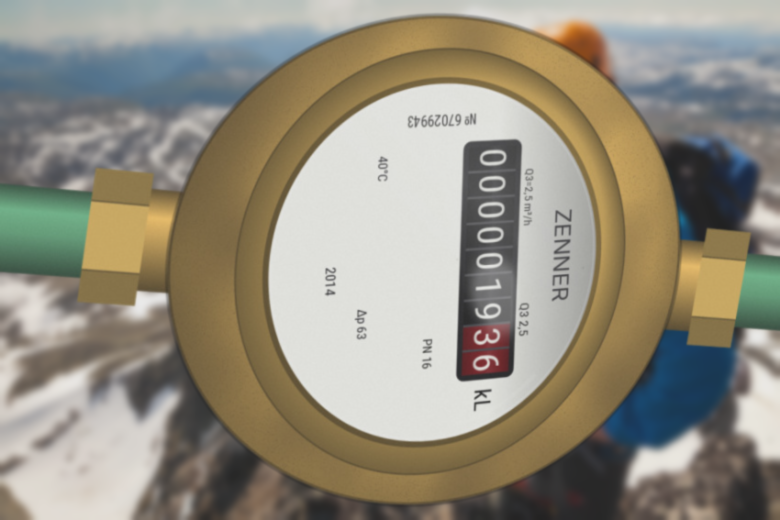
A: 19.36 kL
